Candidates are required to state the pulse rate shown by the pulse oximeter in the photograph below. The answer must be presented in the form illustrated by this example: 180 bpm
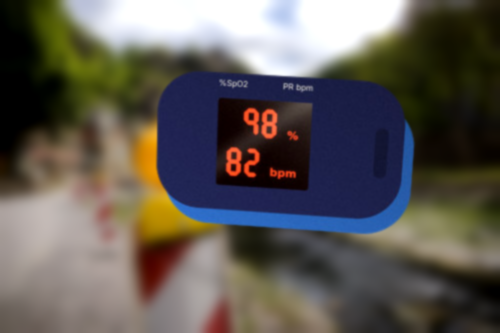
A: 82 bpm
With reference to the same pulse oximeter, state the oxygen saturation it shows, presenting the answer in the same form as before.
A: 98 %
